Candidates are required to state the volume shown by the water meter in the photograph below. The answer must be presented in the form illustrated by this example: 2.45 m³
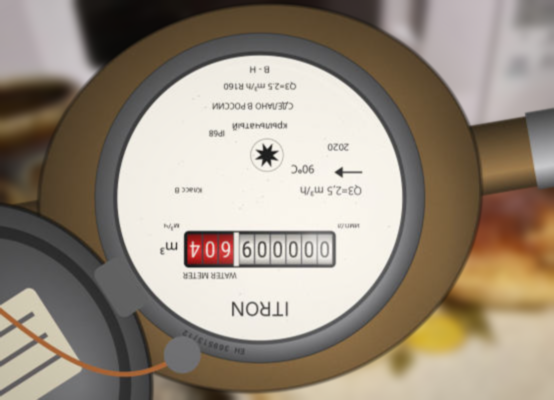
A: 9.604 m³
